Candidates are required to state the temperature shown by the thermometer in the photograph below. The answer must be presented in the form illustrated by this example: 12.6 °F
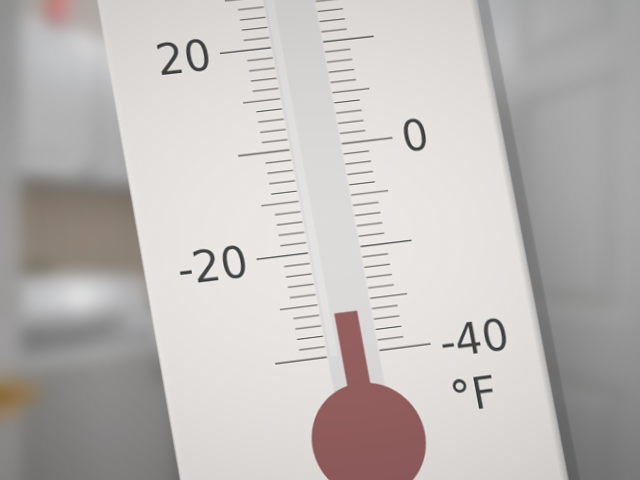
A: -32 °F
